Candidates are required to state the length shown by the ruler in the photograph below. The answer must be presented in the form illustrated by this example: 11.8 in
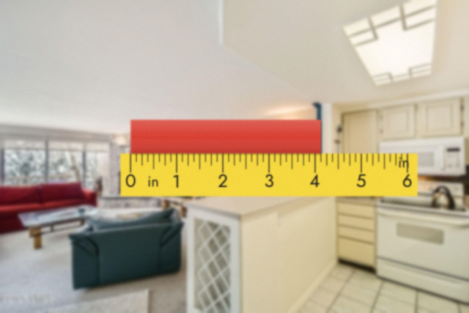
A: 4.125 in
